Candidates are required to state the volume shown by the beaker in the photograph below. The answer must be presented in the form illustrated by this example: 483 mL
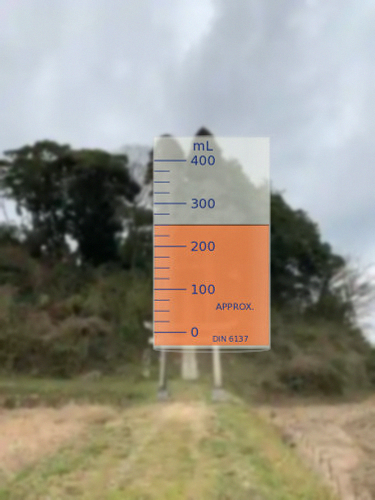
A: 250 mL
